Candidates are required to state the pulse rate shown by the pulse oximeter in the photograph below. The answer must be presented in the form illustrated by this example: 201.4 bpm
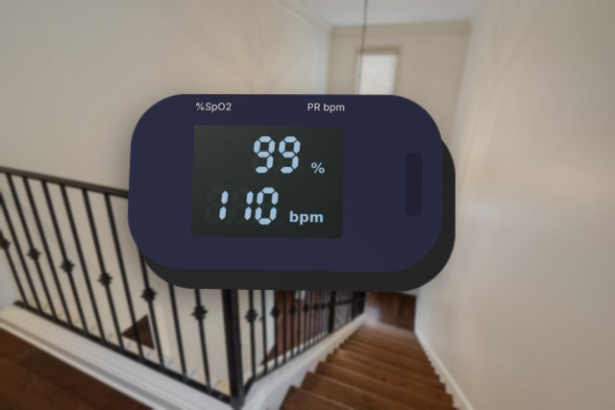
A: 110 bpm
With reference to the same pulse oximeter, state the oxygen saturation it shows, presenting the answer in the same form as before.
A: 99 %
